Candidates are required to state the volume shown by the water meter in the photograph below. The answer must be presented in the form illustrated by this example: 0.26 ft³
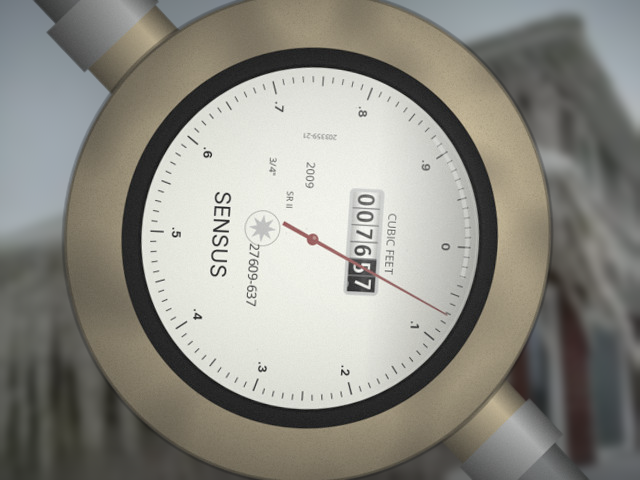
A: 7657.07 ft³
